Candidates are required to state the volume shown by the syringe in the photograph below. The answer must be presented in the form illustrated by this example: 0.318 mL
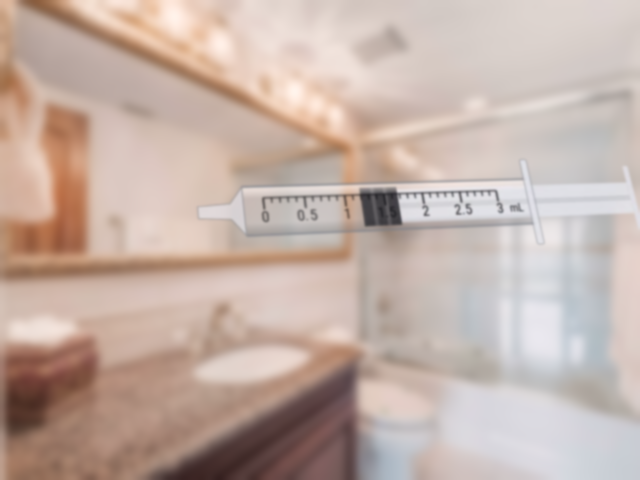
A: 1.2 mL
